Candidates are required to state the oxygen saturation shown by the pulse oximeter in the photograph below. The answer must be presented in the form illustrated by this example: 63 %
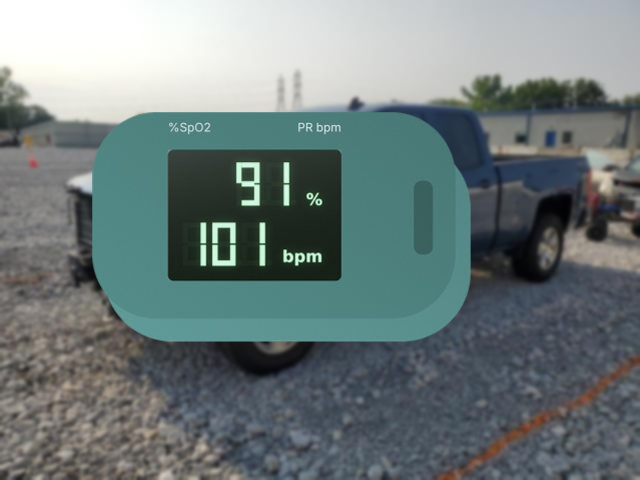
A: 91 %
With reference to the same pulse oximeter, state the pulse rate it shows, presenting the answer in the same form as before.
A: 101 bpm
